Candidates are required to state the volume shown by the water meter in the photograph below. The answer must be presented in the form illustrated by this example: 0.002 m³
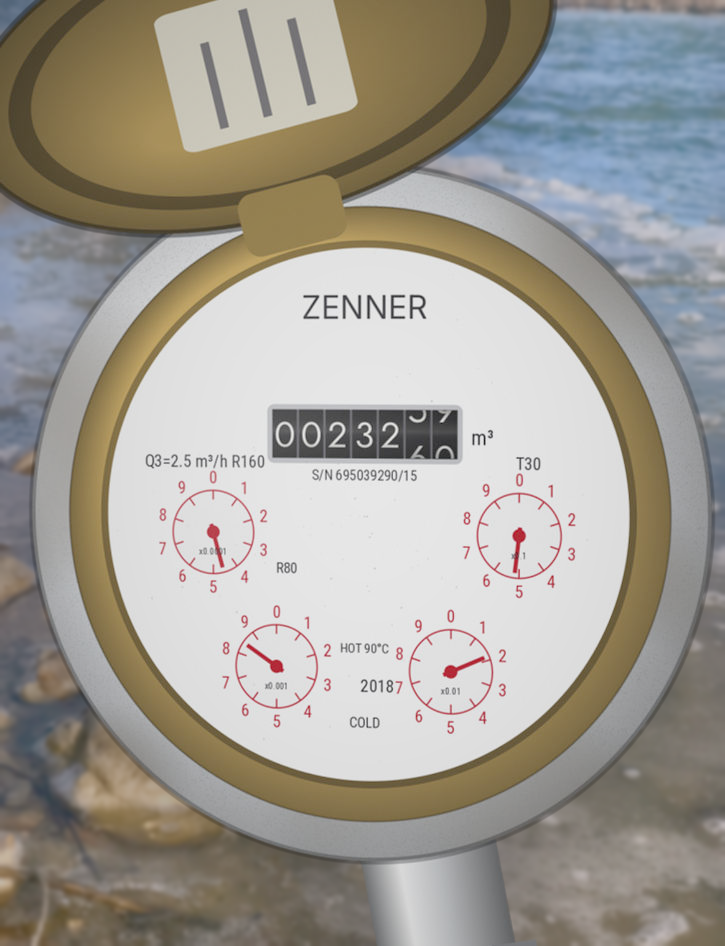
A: 23259.5184 m³
